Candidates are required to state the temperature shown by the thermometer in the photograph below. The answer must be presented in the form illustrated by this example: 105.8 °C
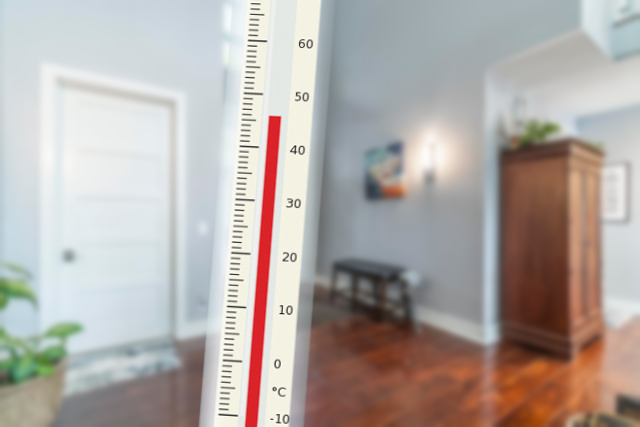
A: 46 °C
